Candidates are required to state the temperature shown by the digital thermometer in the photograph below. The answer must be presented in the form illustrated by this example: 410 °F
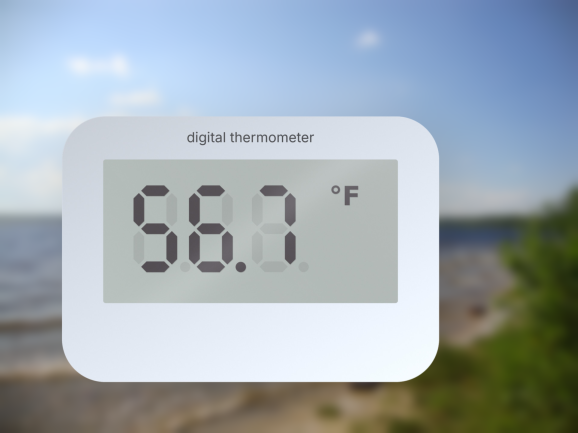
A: 56.7 °F
